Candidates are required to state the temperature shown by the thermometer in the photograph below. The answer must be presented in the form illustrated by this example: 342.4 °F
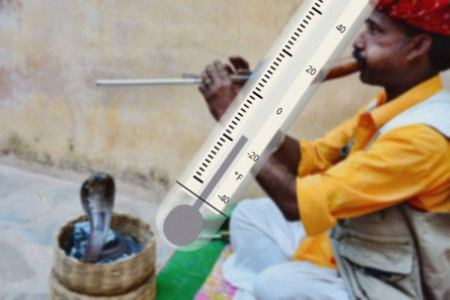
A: -16 °F
